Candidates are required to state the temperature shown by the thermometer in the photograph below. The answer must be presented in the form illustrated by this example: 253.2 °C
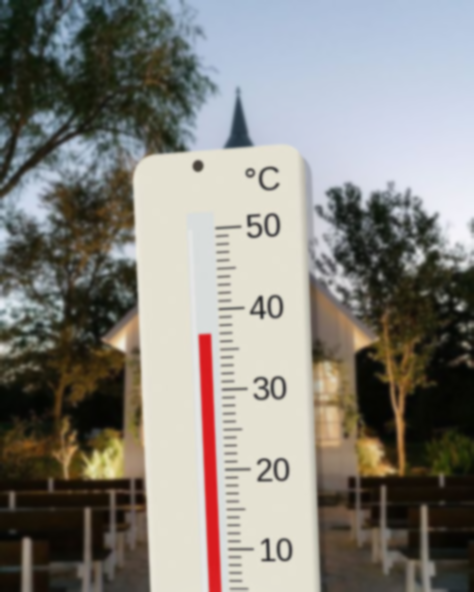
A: 37 °C
